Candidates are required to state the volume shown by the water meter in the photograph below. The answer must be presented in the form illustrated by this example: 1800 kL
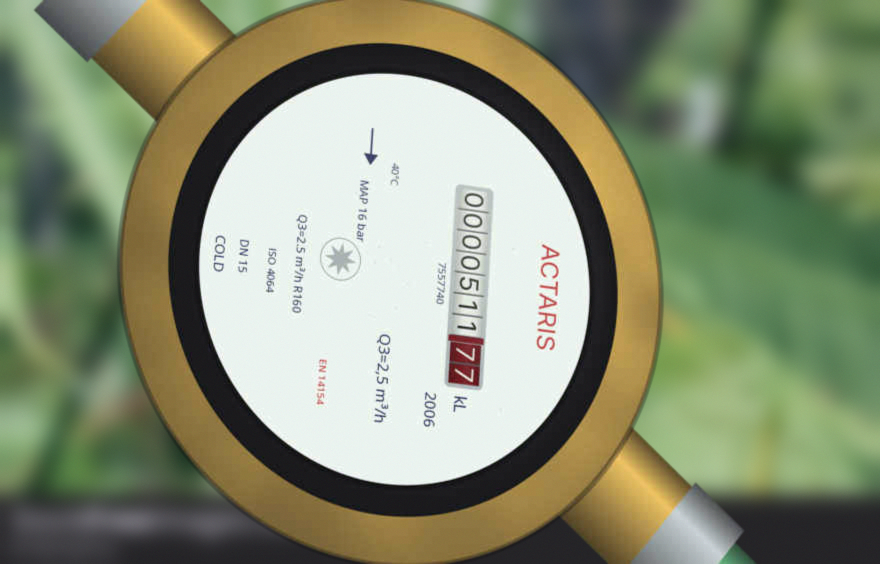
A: 511.77 kL
